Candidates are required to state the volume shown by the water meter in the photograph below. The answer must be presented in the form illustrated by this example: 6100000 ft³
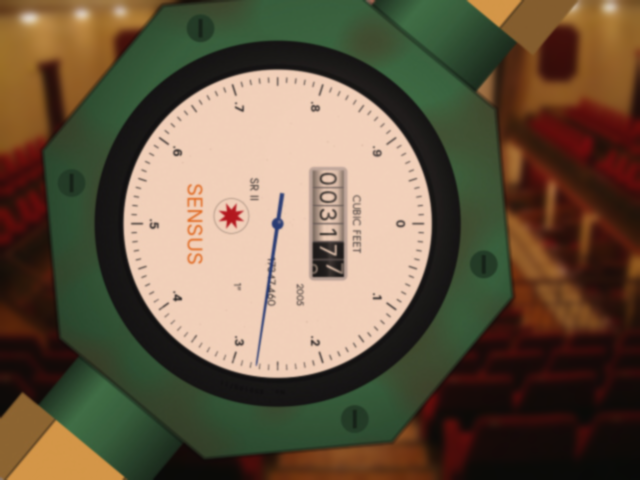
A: 3177.27 ft³
